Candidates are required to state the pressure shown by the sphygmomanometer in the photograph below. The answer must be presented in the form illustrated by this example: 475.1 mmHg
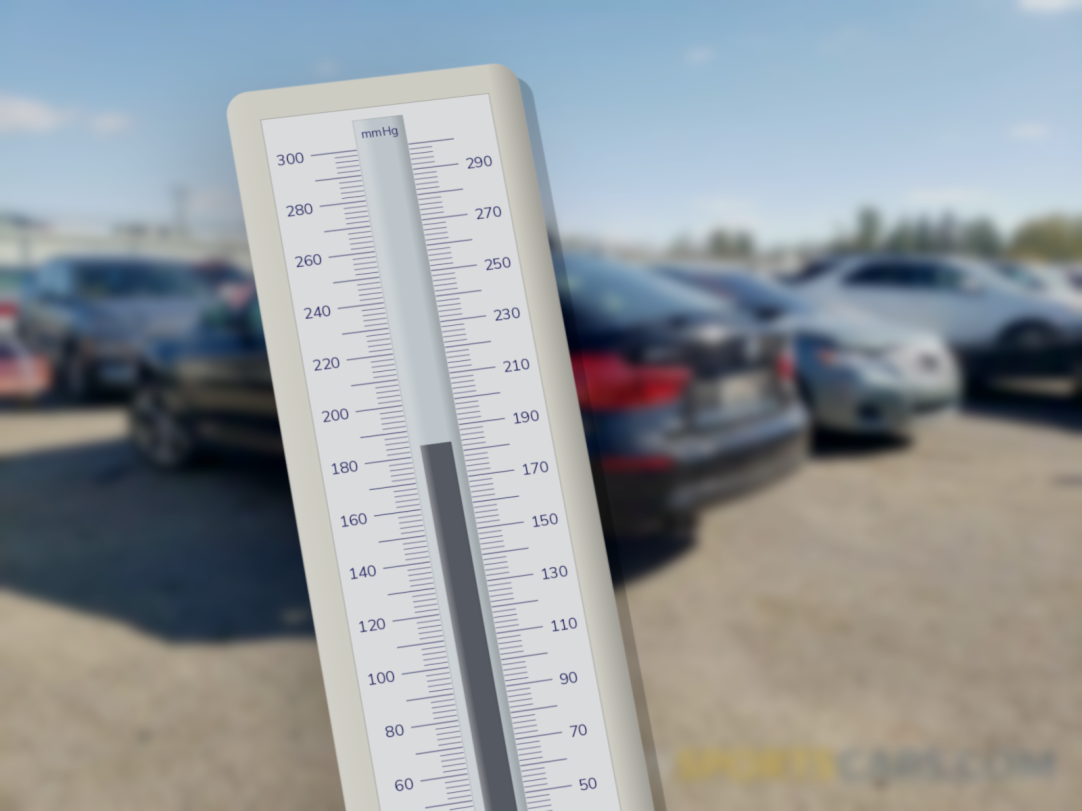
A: 184 mmHg
